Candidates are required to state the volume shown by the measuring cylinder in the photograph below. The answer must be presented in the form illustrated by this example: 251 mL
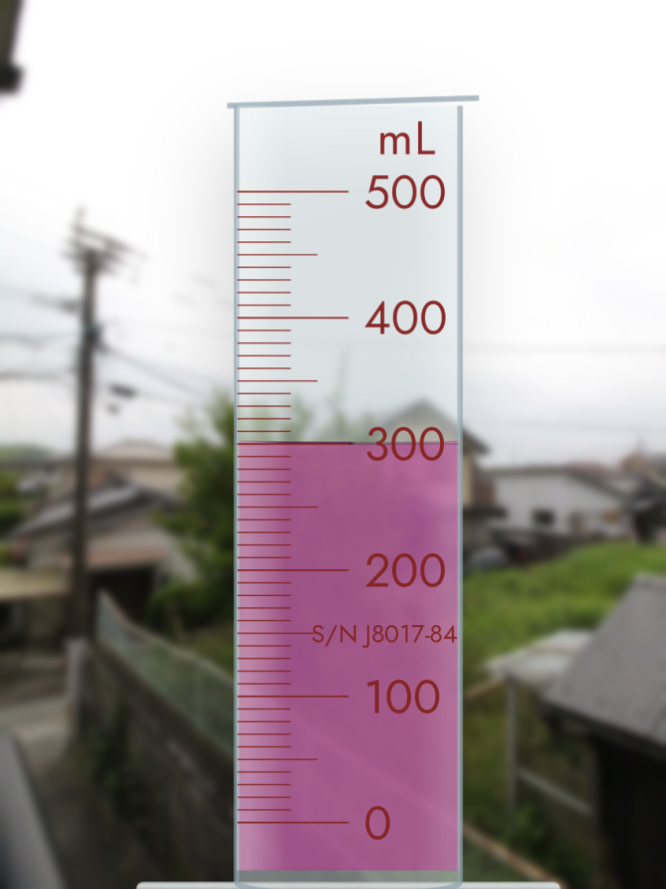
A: 300 mL
